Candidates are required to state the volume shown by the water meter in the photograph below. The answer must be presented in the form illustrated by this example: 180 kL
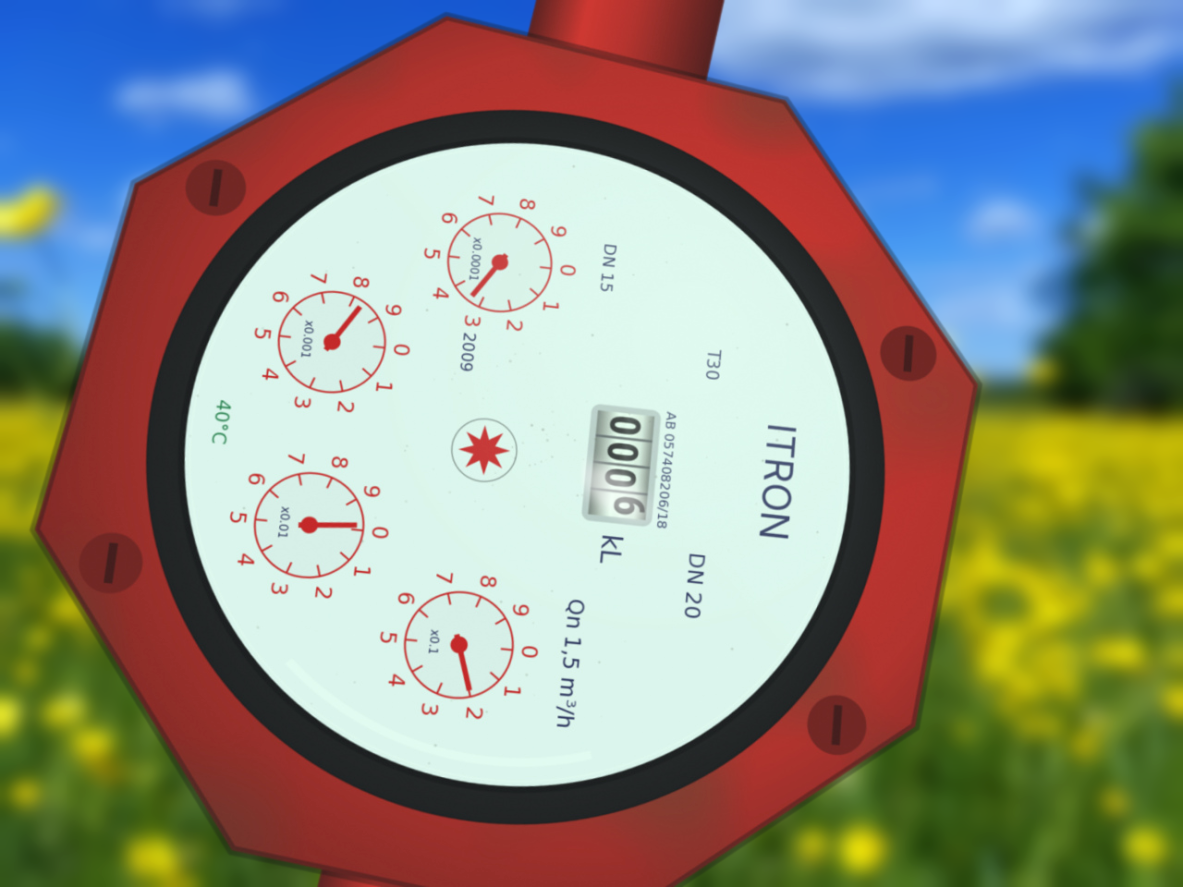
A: 6.1983 kL
